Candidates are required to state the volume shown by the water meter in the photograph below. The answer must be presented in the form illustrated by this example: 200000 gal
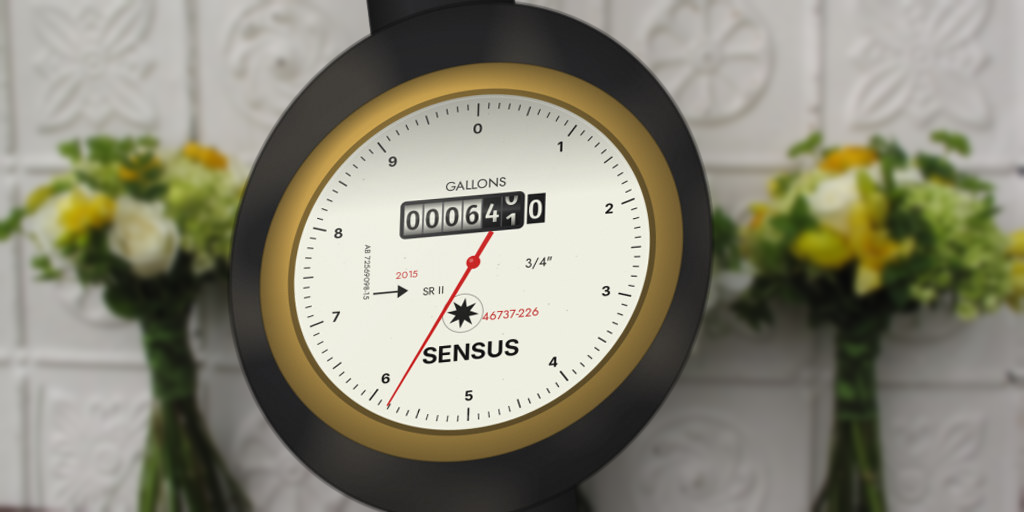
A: 6405.8 gal
